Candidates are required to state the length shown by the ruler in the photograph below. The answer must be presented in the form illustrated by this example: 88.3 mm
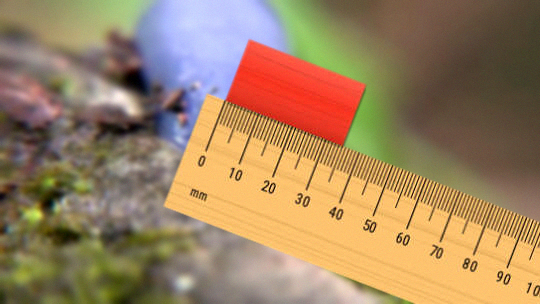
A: 35 mm
